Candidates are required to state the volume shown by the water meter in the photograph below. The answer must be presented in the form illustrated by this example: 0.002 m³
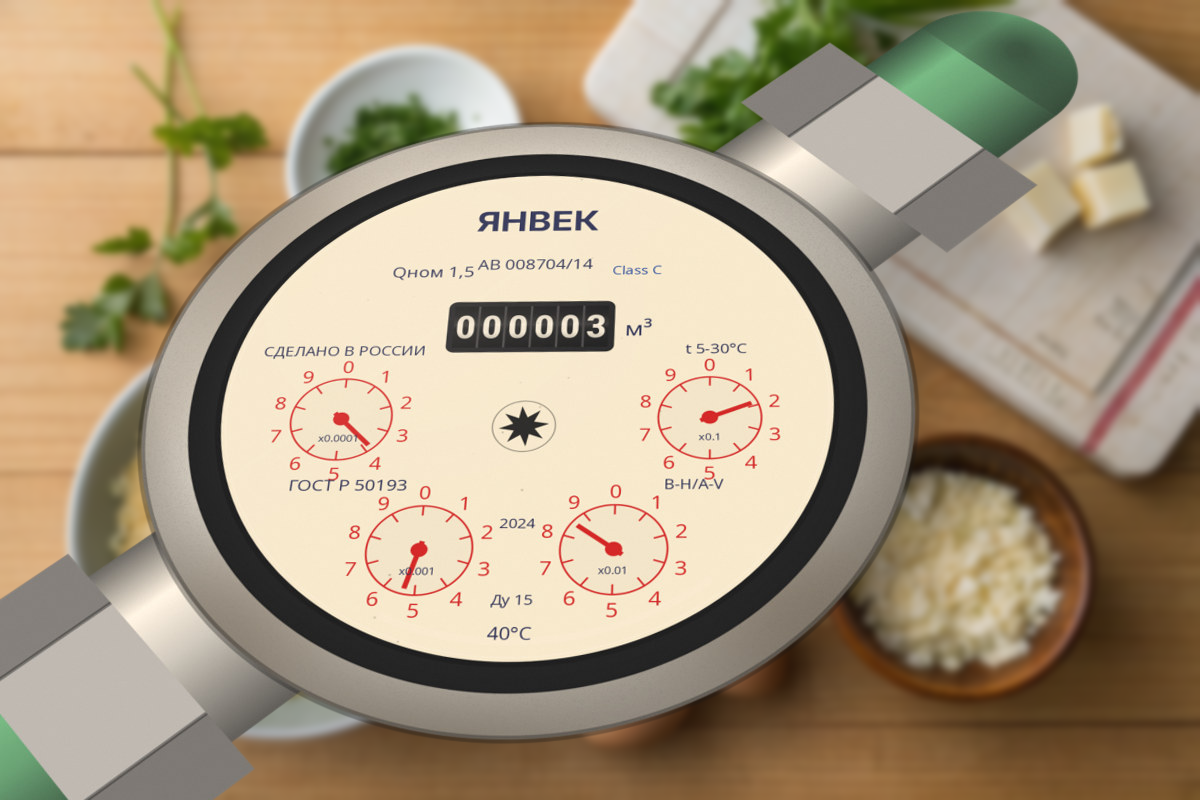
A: 3.1853 m³
